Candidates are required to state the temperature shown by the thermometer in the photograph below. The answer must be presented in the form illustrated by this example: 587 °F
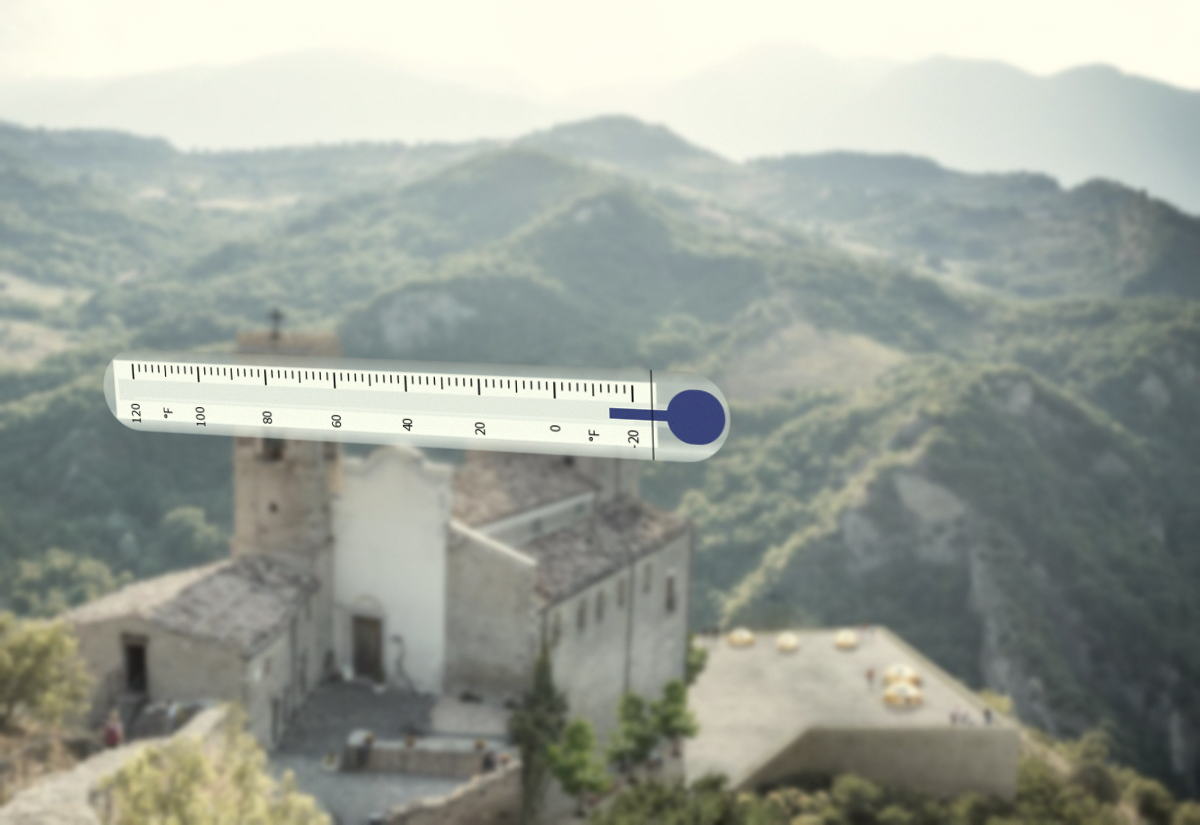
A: -14 °F
